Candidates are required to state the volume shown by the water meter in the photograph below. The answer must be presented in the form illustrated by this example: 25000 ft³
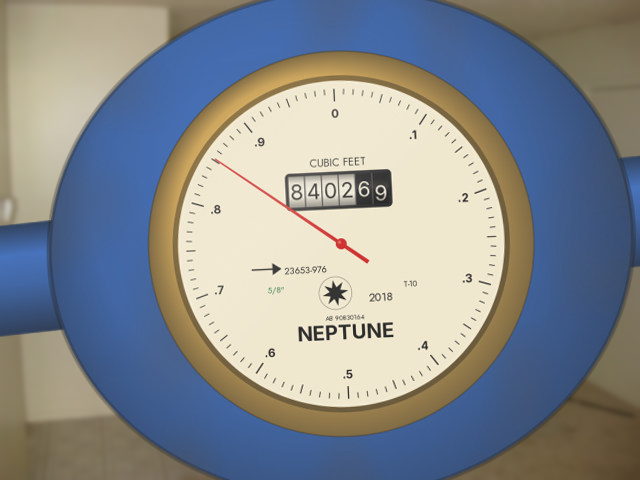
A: 840268.85 ft³
